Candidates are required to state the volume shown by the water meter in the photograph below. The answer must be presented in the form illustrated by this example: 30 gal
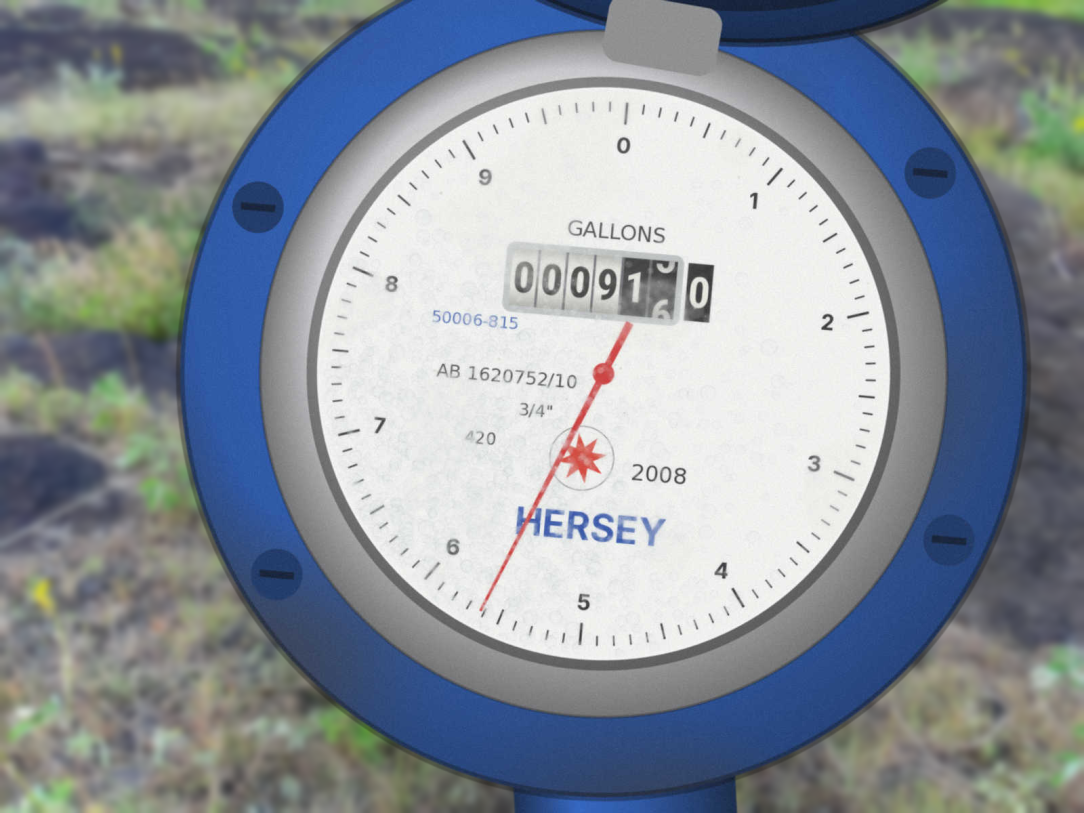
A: 9155.6 gal
